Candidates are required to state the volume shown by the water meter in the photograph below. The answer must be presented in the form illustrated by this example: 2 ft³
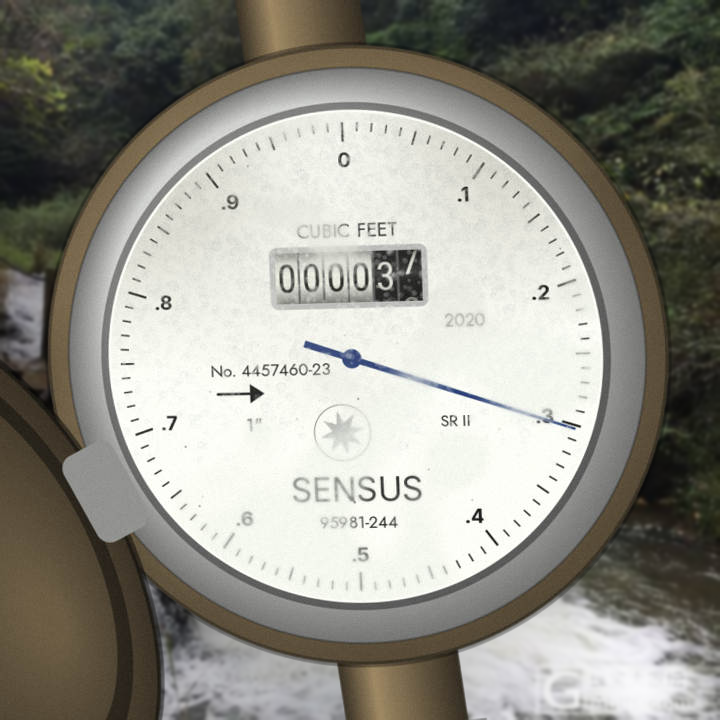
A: 37.30 ft³
